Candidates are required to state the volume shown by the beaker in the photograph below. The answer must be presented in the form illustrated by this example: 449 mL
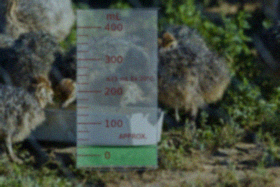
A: 25 mL
